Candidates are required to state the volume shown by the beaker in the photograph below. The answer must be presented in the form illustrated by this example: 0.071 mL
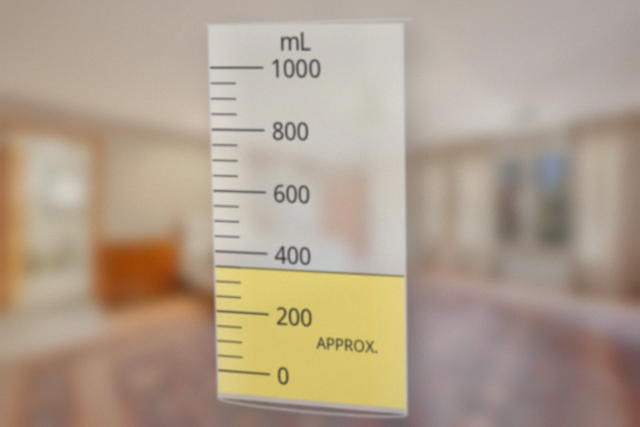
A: 350 mL
